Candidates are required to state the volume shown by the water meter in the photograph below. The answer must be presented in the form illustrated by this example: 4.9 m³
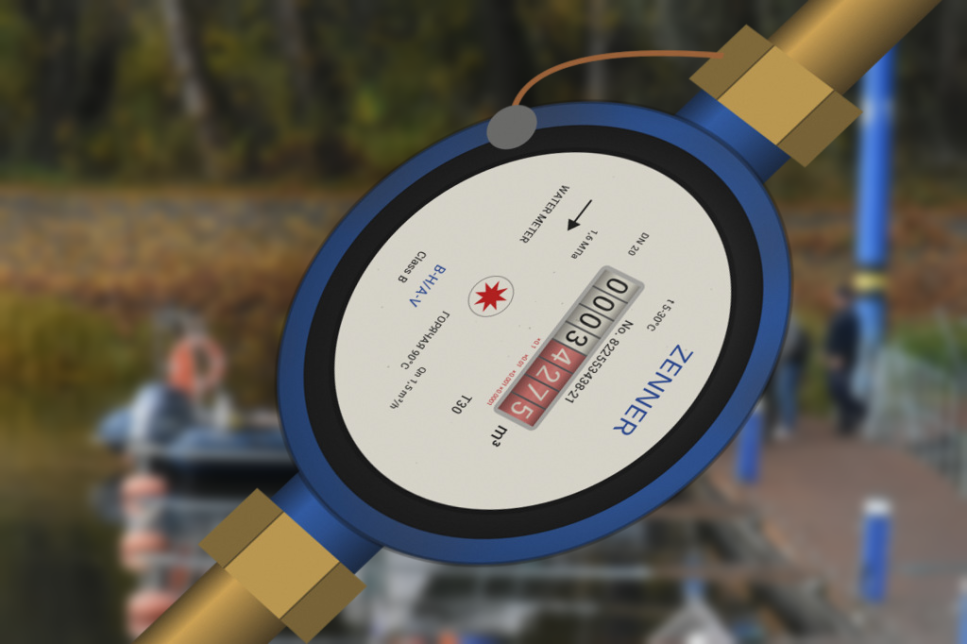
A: 3.4275 m³
